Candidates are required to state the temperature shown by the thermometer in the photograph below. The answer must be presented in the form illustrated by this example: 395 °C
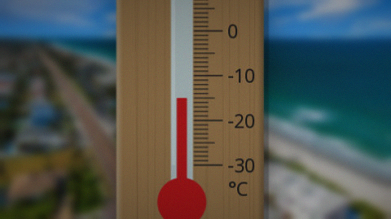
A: -15 °C
